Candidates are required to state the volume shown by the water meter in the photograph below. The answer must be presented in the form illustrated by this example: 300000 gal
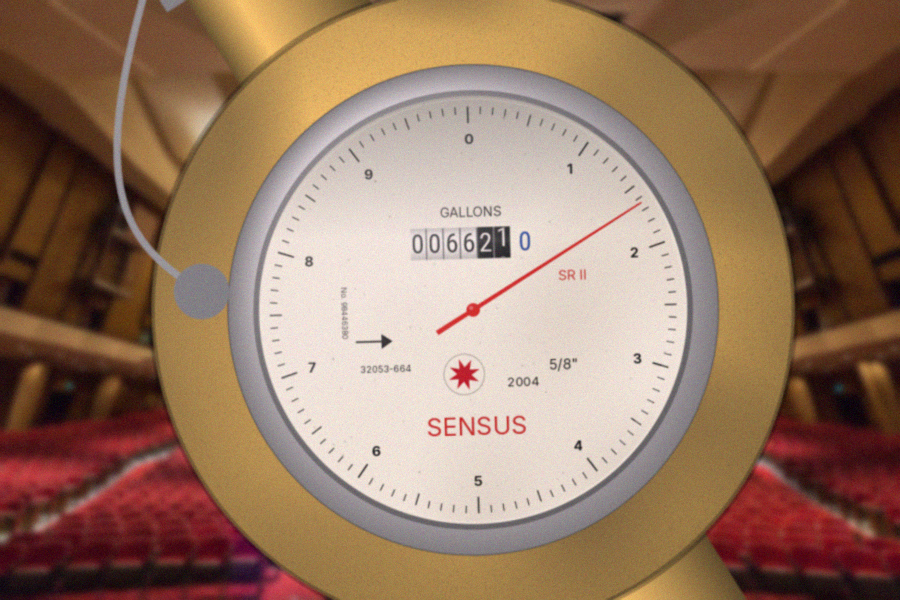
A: 66211.6 gal
